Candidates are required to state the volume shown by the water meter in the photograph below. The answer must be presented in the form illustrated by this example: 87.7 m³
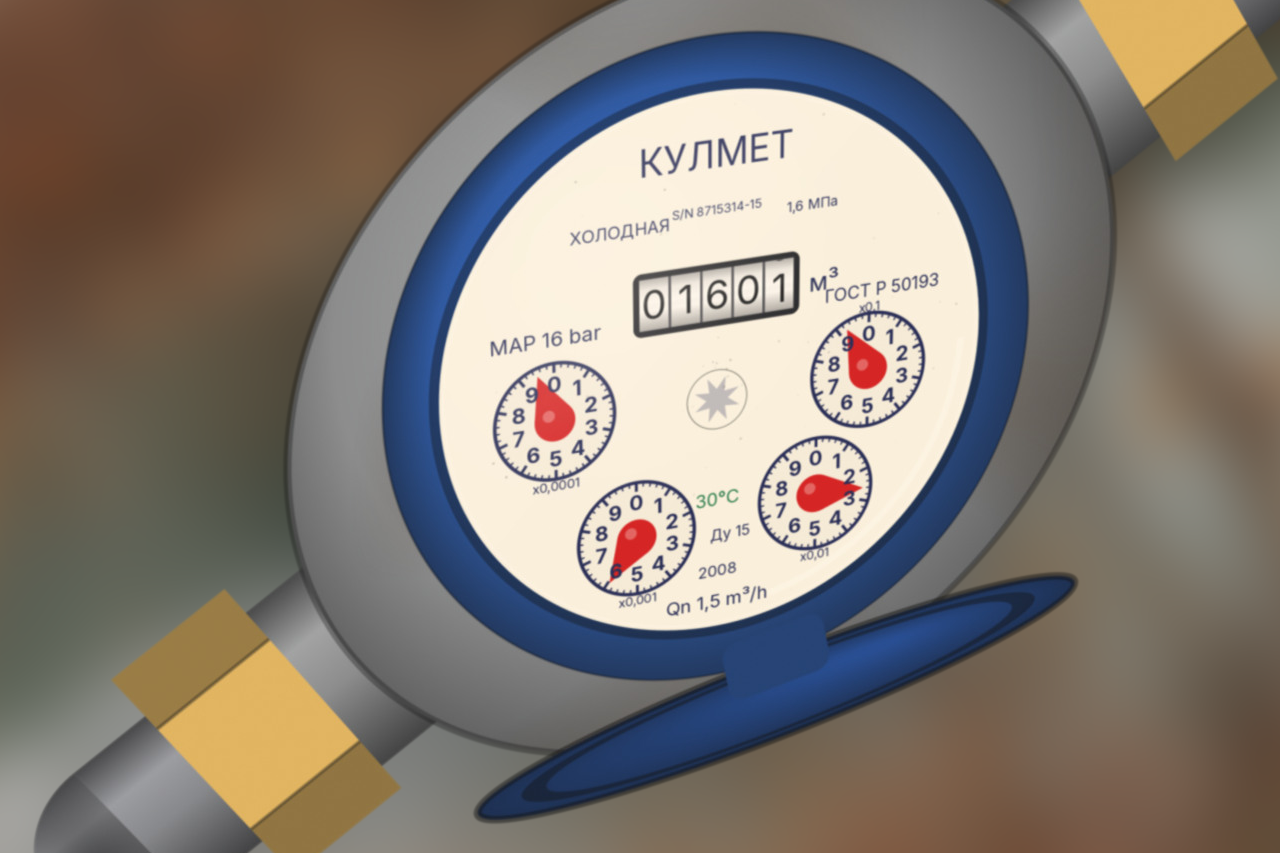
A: 1600.9259 m³
